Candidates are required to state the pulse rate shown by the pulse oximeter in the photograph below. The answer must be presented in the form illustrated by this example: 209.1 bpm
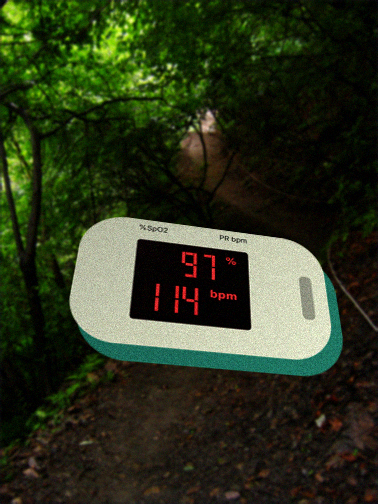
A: 114 bpm
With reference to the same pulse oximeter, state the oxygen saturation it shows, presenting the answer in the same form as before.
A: 97 %
